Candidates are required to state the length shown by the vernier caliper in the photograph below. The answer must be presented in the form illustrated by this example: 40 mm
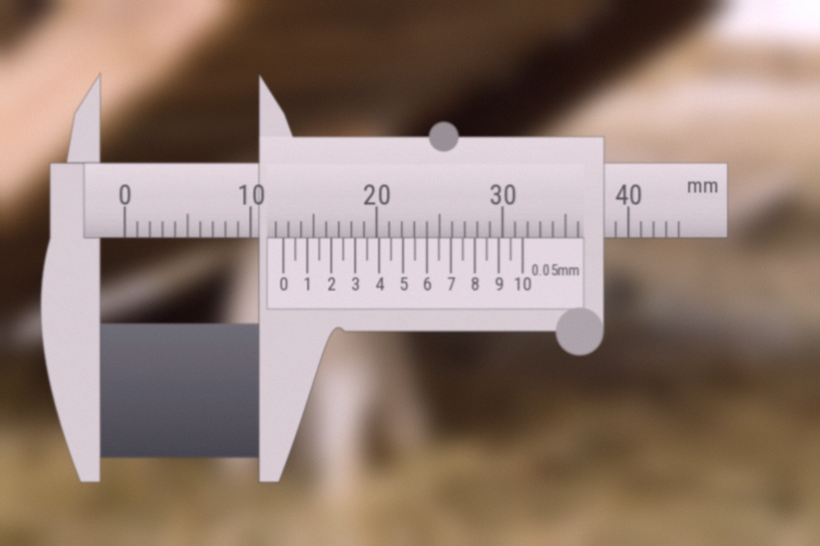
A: 12.6 mm
